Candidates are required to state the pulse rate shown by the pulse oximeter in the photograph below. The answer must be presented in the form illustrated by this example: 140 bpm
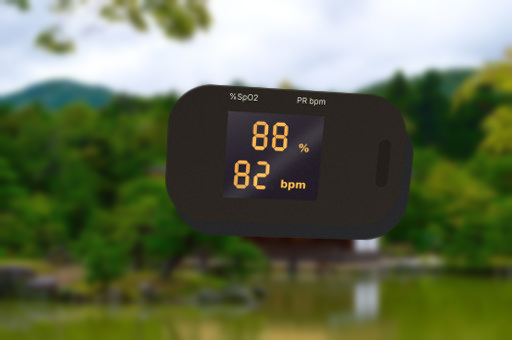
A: 82 bpm
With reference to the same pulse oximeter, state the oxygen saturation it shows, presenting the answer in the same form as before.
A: 88 %
